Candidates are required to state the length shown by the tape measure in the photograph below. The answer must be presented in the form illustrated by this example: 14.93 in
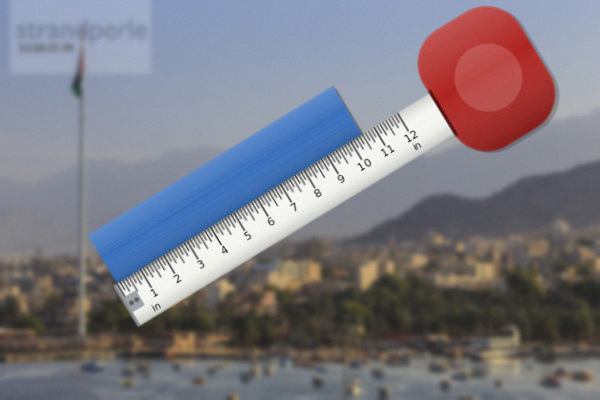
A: 10.5 in
